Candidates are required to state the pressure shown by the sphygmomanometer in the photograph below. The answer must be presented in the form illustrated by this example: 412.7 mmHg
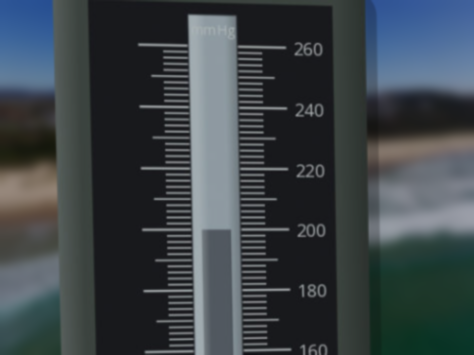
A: 200 mmHg
